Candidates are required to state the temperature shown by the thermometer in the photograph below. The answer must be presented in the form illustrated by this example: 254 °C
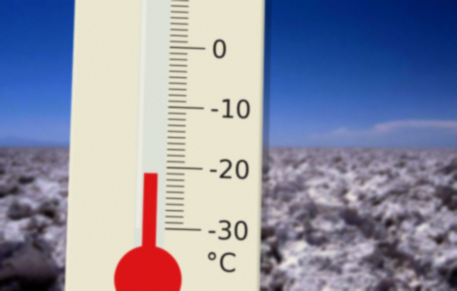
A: -21 °C
